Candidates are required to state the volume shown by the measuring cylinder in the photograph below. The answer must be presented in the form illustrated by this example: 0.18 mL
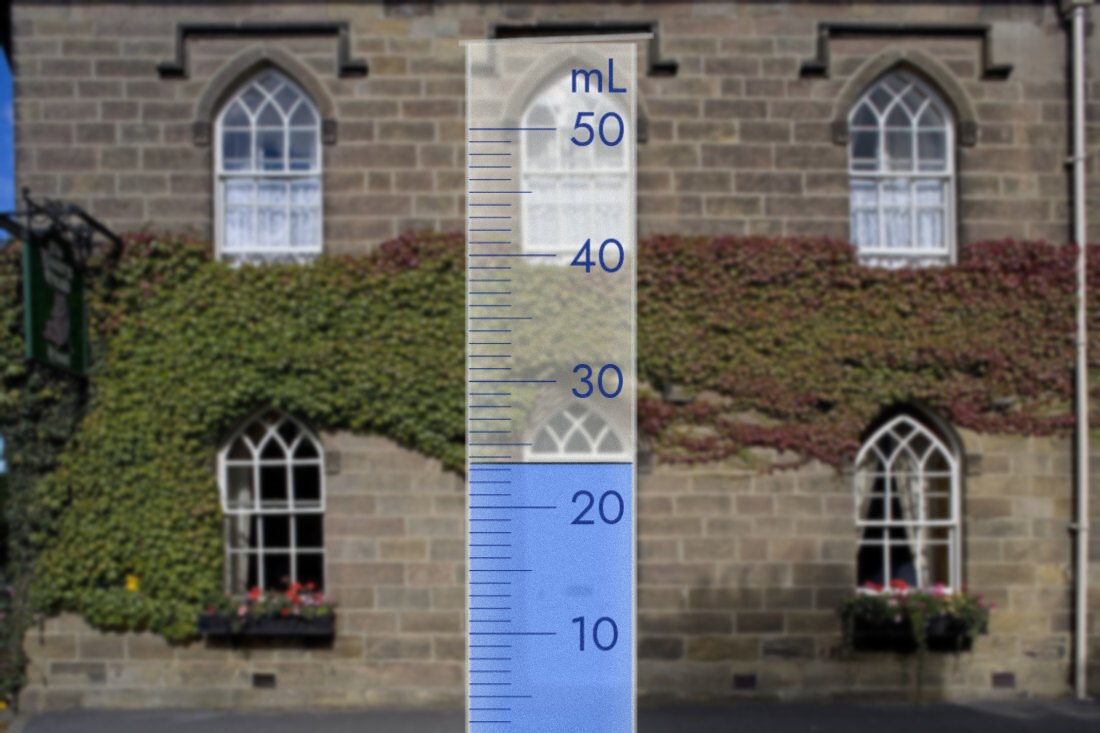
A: 23.5 mL
